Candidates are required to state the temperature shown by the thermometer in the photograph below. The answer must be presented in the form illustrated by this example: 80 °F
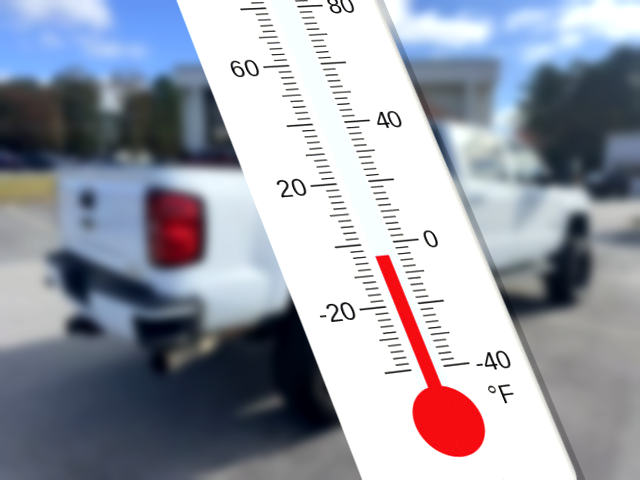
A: -4 °F
